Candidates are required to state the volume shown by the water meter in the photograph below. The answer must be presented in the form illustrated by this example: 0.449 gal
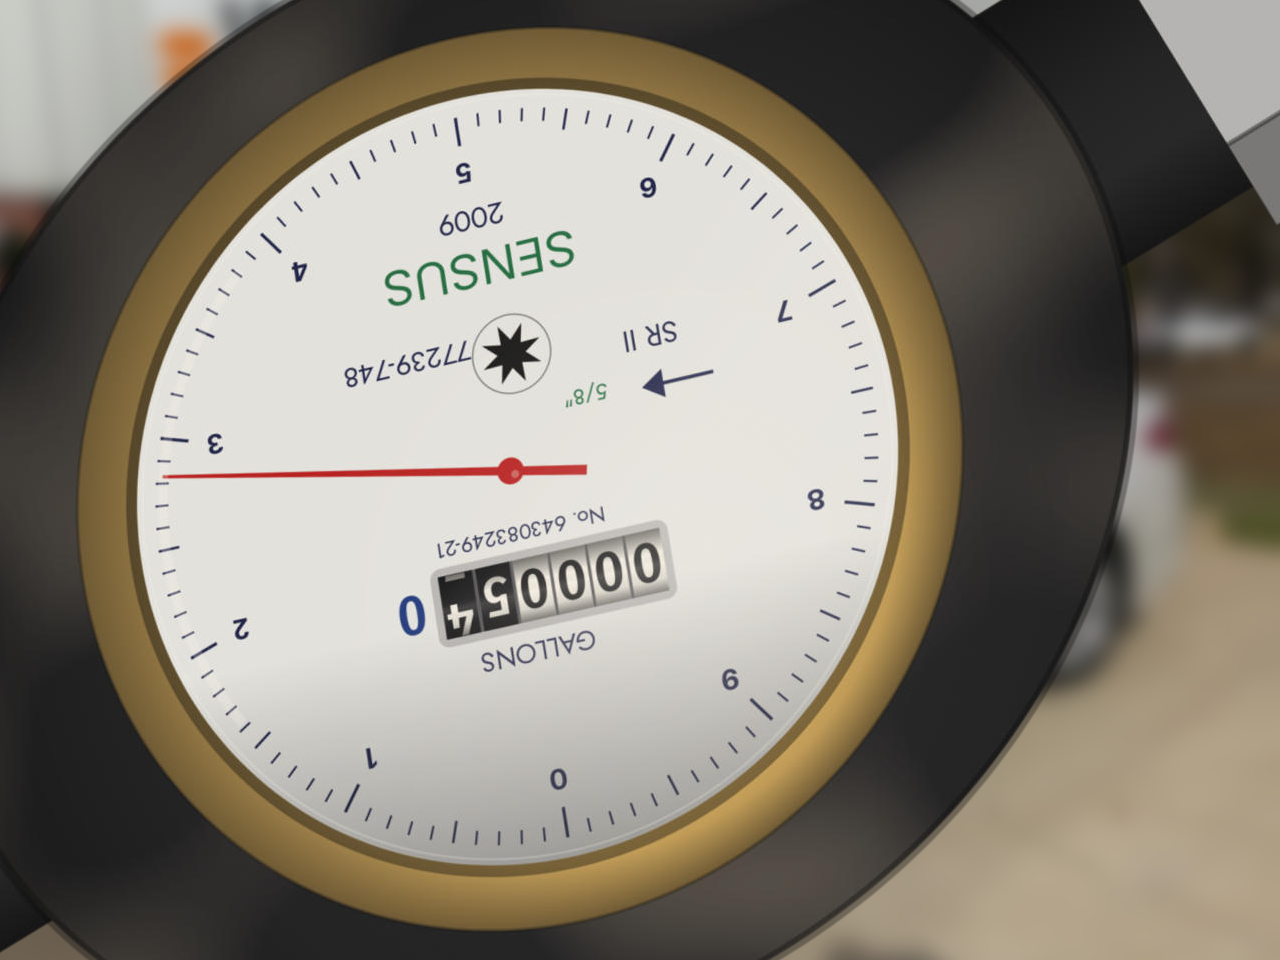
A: 542.8 gal
